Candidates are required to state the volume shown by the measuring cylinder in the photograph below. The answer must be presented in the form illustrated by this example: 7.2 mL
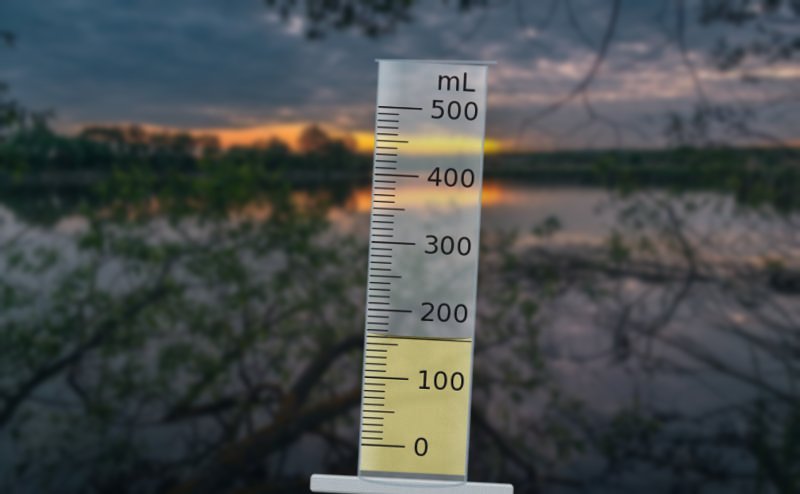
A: 160 mL
